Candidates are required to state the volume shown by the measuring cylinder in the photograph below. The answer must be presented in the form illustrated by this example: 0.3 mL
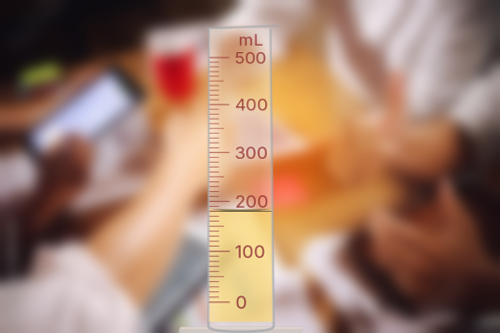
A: 180 mL
